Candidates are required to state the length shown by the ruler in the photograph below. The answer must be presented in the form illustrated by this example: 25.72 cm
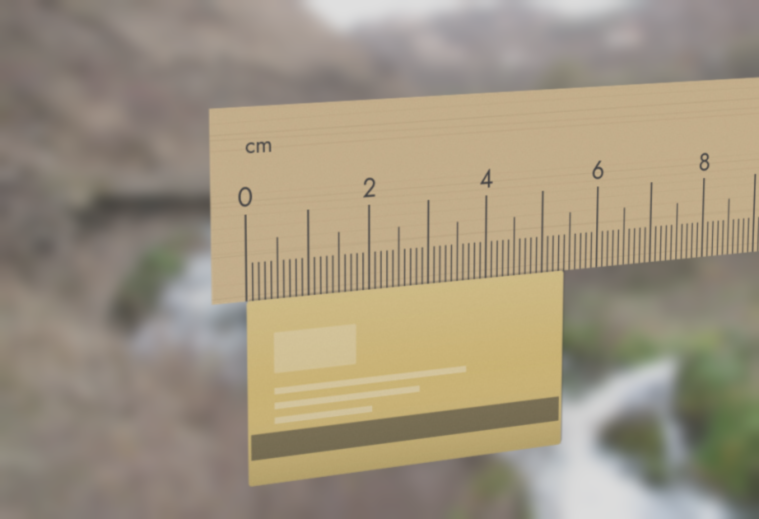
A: 5.4 cm
